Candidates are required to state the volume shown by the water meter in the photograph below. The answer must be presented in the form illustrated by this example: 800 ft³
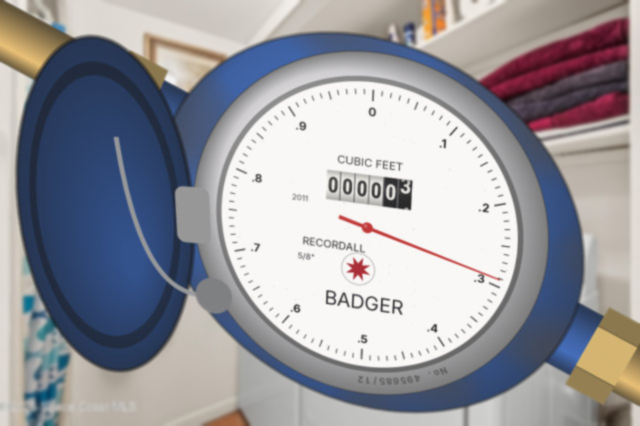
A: 3.29 ft³
